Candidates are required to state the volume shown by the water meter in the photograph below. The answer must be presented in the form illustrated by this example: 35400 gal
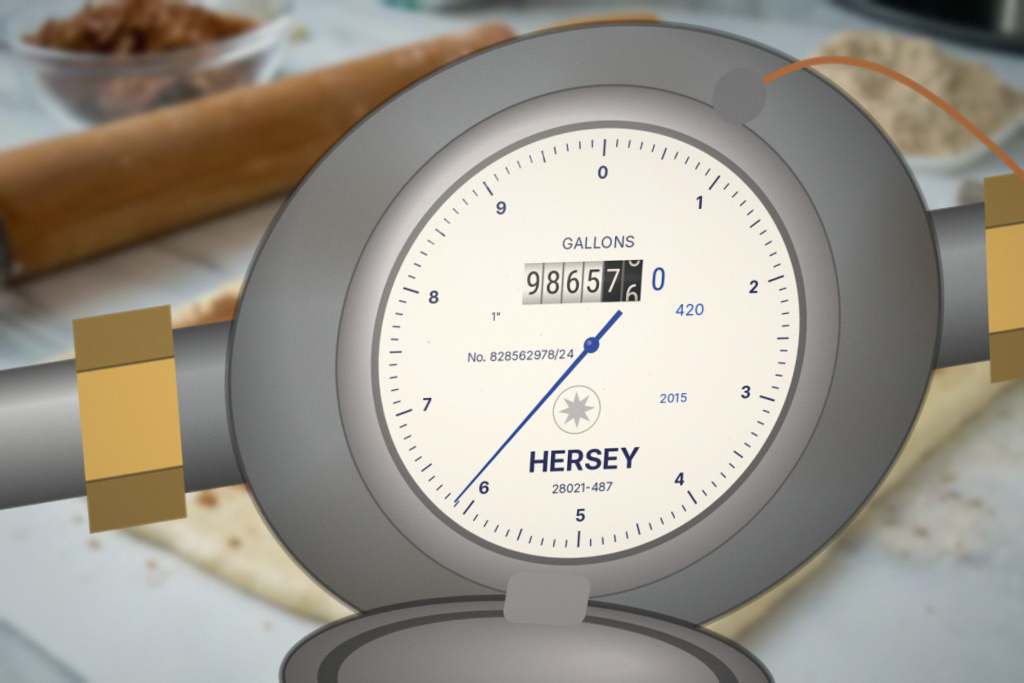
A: 9865756.1 gal
